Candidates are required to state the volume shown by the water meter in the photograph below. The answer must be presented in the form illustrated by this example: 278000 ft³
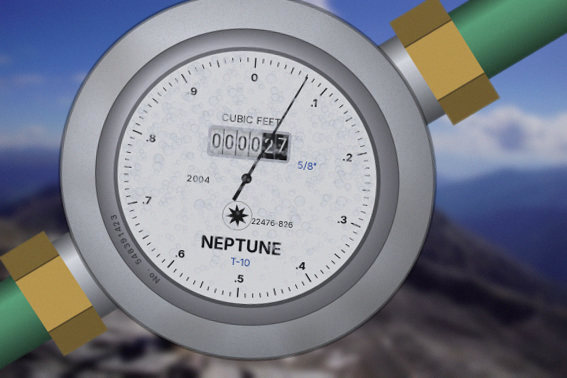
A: 27.07 ft³
